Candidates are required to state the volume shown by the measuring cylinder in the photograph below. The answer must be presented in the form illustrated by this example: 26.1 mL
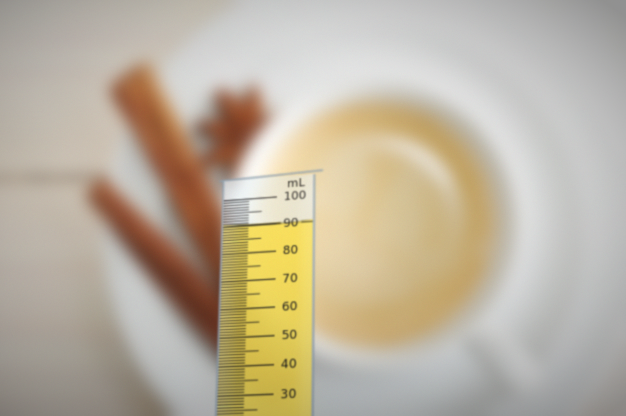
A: 90 mL
